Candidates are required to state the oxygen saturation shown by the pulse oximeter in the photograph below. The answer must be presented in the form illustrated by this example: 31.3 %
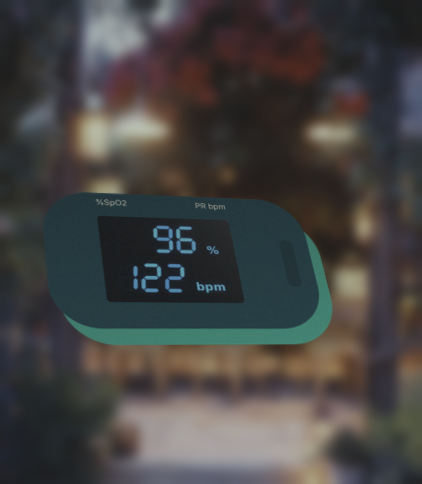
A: 96 %
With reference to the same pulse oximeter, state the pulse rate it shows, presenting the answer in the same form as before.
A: 122 bpm
